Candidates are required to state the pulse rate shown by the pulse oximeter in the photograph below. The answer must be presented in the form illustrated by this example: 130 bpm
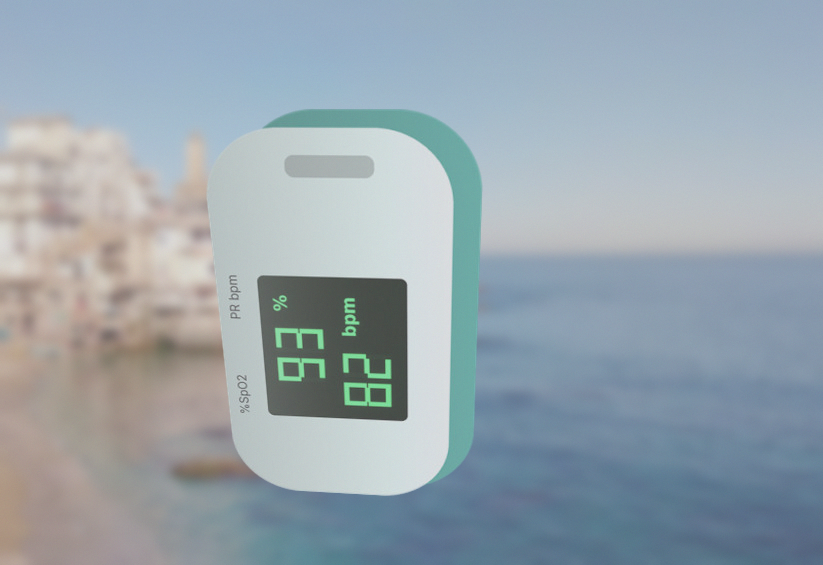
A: 82 bpm
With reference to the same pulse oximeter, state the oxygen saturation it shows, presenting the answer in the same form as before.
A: 93 %
